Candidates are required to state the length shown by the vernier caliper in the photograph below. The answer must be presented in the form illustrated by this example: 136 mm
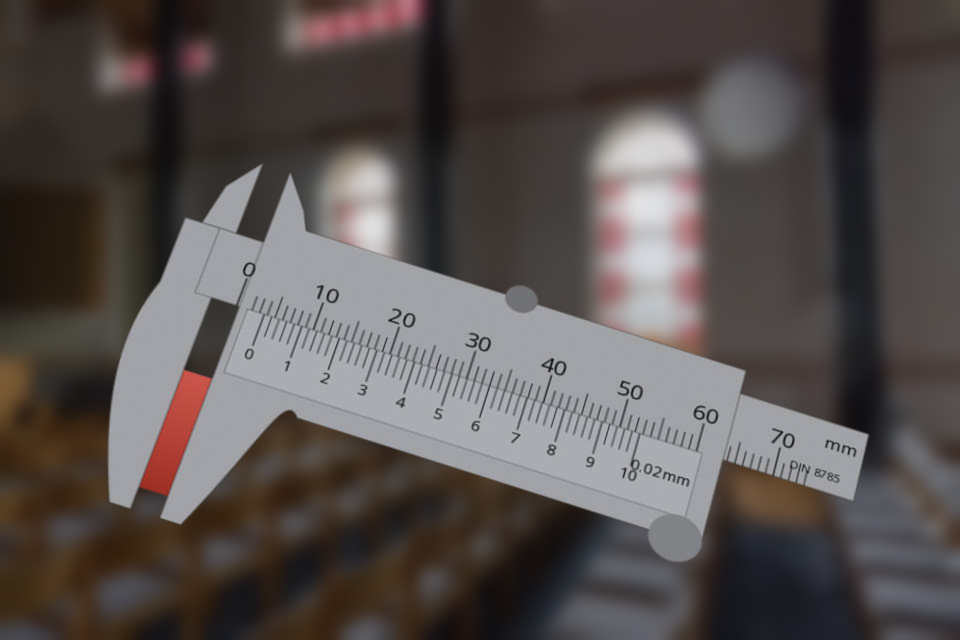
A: 3.6 mm
